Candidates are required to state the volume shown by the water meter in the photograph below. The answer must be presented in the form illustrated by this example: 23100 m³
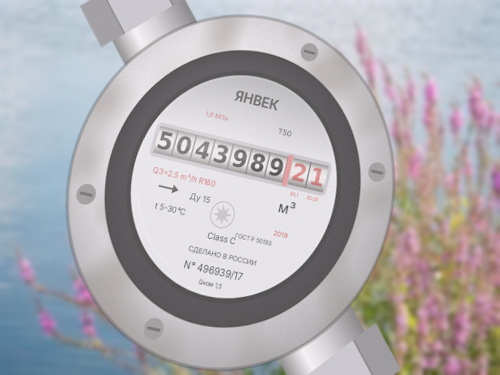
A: 5043989.21 m³
